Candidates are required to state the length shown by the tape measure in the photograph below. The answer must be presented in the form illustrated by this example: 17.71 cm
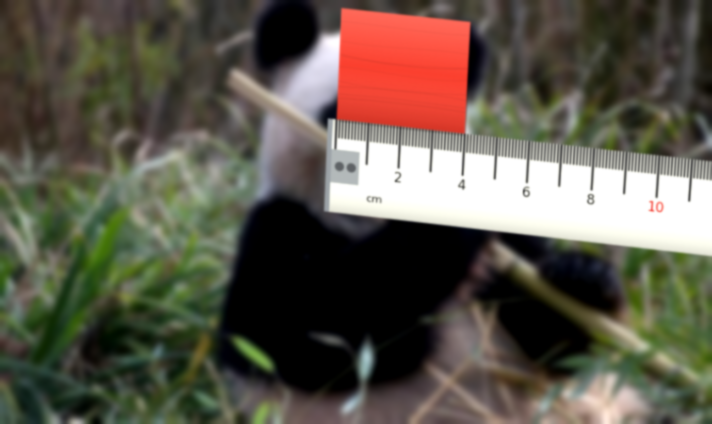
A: 4 cm
